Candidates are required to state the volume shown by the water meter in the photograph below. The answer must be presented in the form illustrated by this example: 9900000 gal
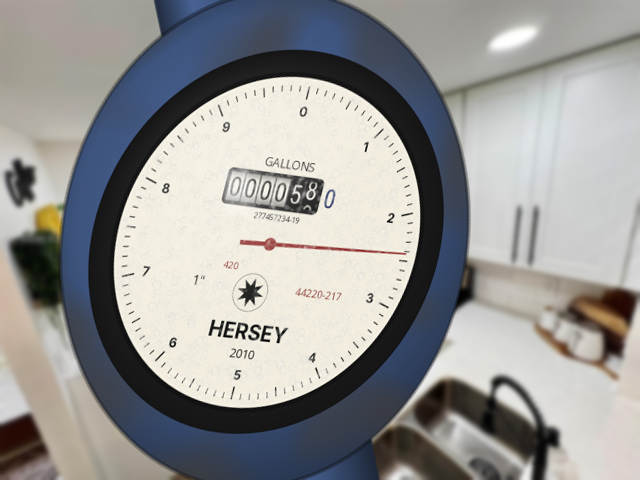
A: 582.4 gal
